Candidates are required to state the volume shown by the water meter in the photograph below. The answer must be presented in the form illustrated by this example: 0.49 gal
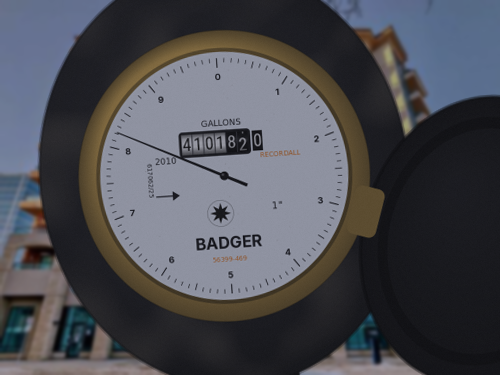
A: 4101818.2 gal
